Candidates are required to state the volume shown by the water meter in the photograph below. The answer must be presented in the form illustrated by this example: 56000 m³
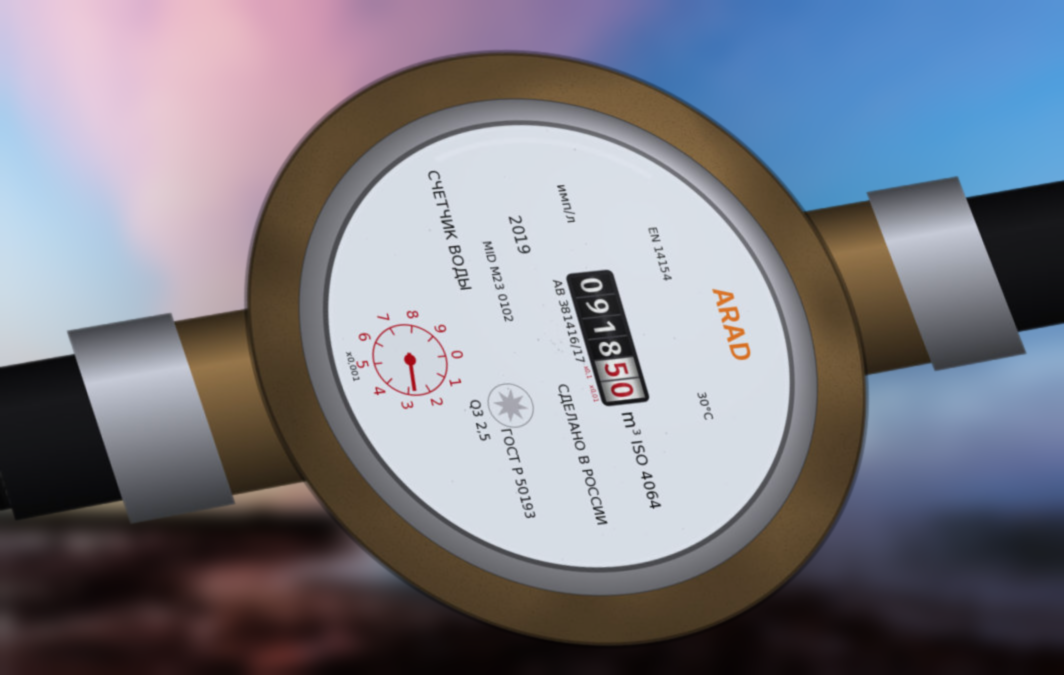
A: 918.502 m³
